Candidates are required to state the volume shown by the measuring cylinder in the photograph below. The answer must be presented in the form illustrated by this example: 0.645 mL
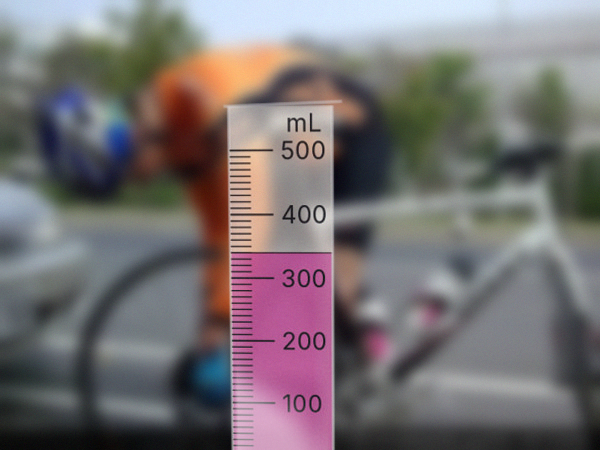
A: 340 mL
